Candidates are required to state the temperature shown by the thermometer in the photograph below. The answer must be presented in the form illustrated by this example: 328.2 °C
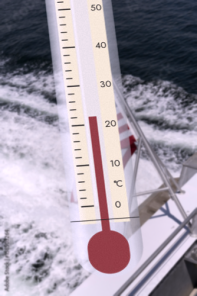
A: 22 °C
